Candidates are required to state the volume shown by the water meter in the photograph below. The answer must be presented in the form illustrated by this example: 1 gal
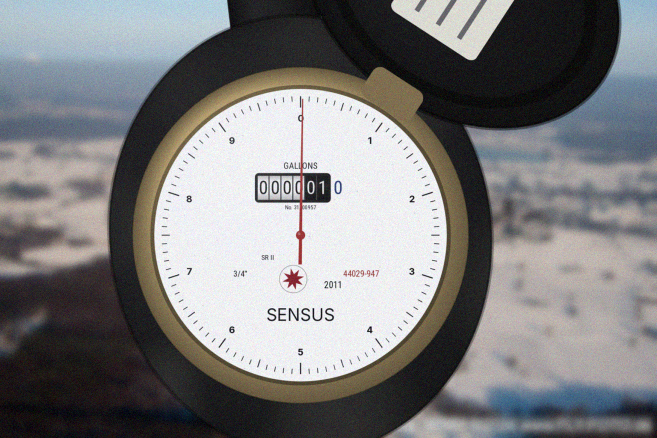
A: 10.0 gal
